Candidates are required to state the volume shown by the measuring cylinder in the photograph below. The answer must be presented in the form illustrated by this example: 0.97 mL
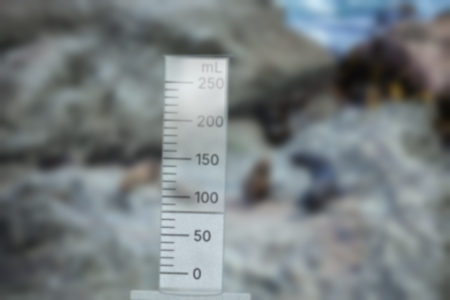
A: 80 mL
